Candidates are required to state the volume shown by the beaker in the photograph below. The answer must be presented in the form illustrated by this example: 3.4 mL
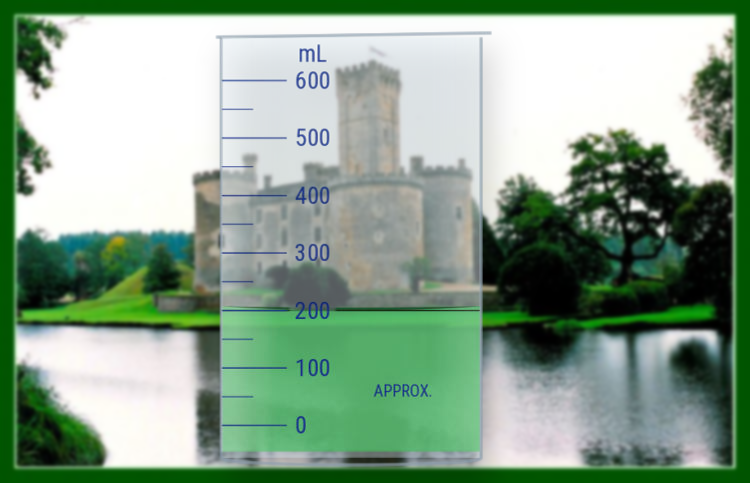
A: 200 mL
